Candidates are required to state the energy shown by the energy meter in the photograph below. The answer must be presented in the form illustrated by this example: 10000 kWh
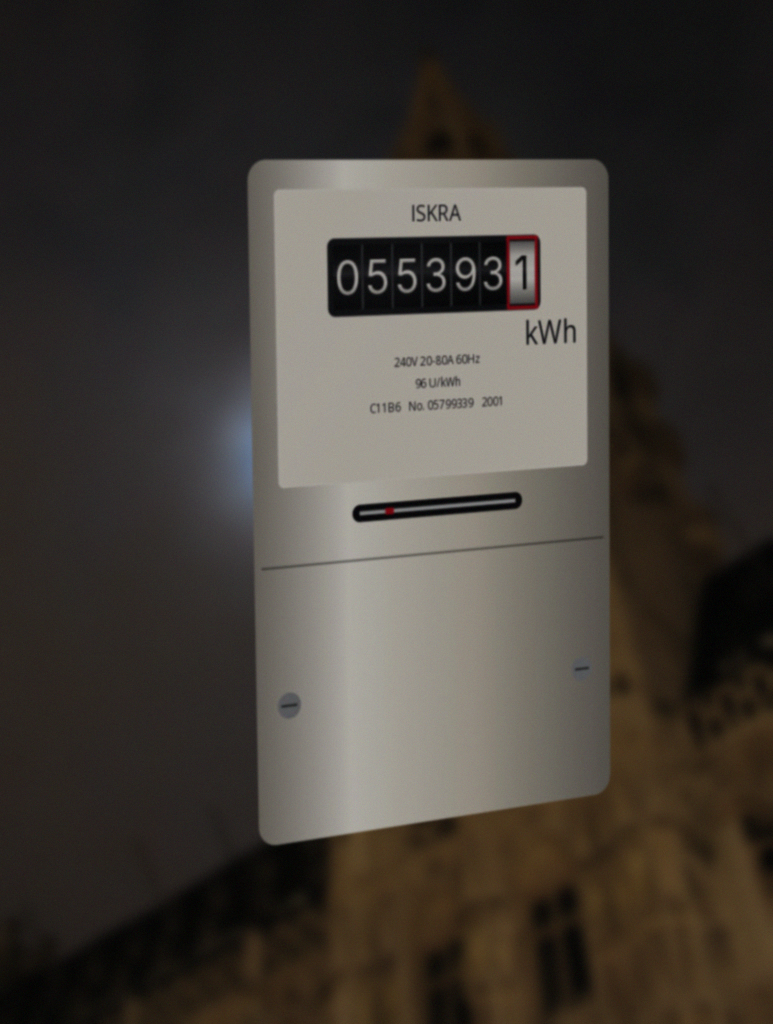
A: 55393.1 kWh
